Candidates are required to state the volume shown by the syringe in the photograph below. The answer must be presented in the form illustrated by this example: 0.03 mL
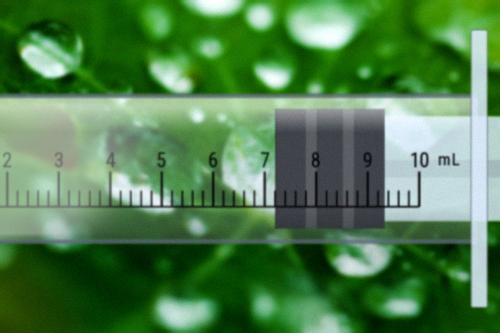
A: 7.2 mL
